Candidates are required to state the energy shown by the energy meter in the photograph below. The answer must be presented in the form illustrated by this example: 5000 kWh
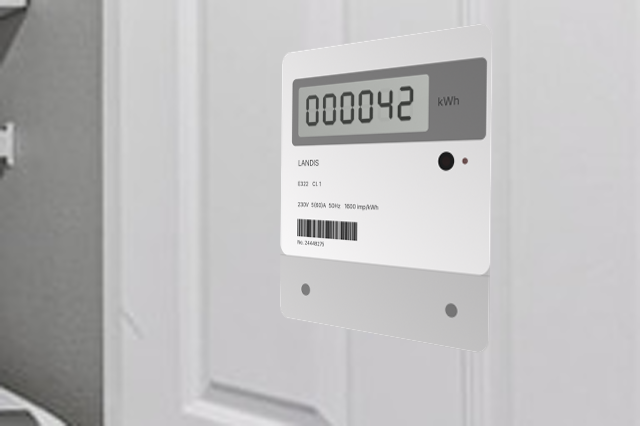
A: 42 kWh
